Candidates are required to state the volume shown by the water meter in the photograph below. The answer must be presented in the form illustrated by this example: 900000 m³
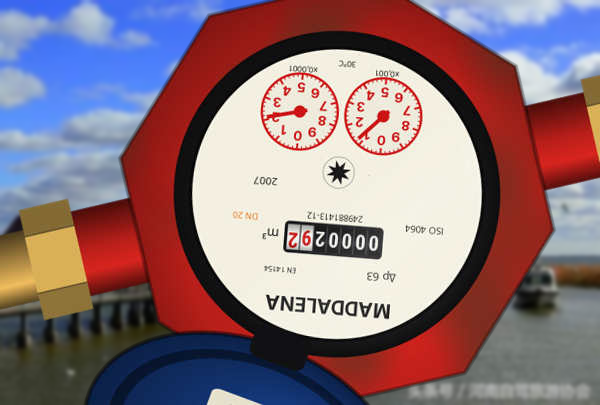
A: 2.9212 m³
